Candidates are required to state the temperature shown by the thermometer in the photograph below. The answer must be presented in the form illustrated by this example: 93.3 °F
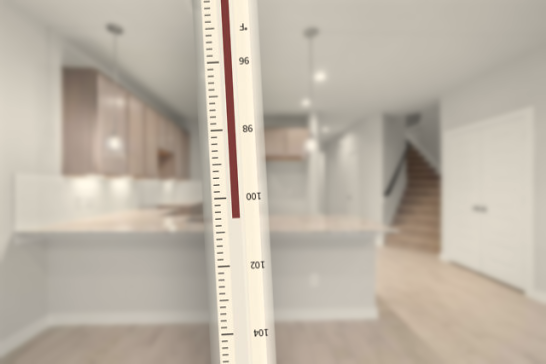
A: 100.6 °F
